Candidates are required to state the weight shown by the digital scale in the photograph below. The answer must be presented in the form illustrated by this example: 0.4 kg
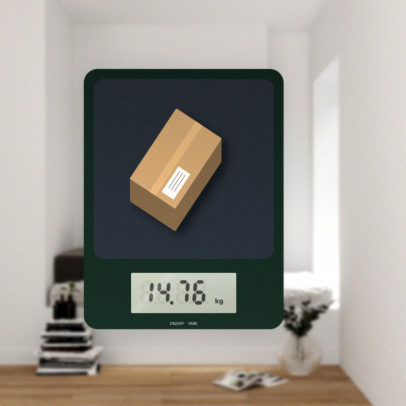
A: 14.76 kg
